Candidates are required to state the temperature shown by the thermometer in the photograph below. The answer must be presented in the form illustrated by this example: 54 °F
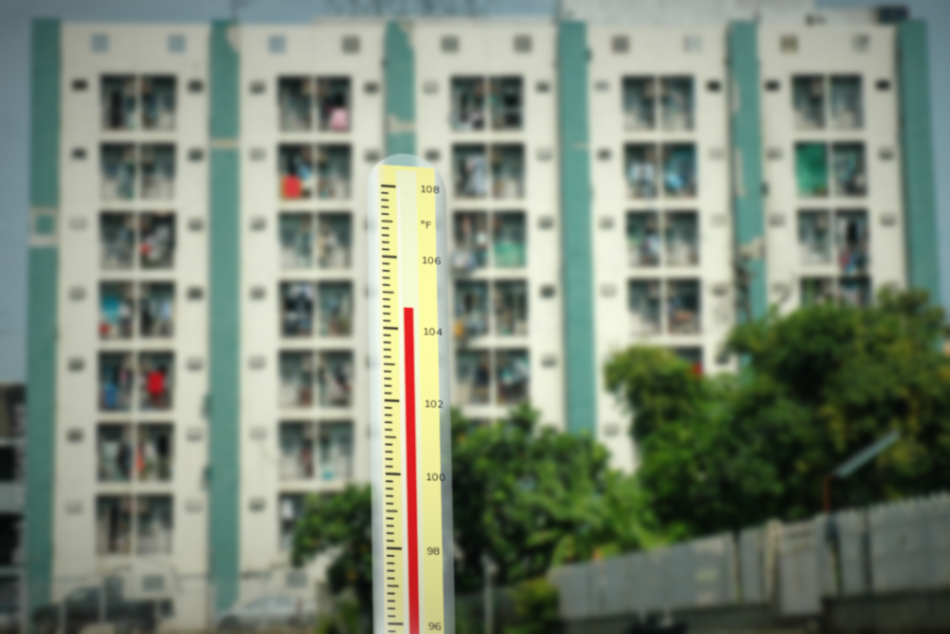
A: 104.6 °F
